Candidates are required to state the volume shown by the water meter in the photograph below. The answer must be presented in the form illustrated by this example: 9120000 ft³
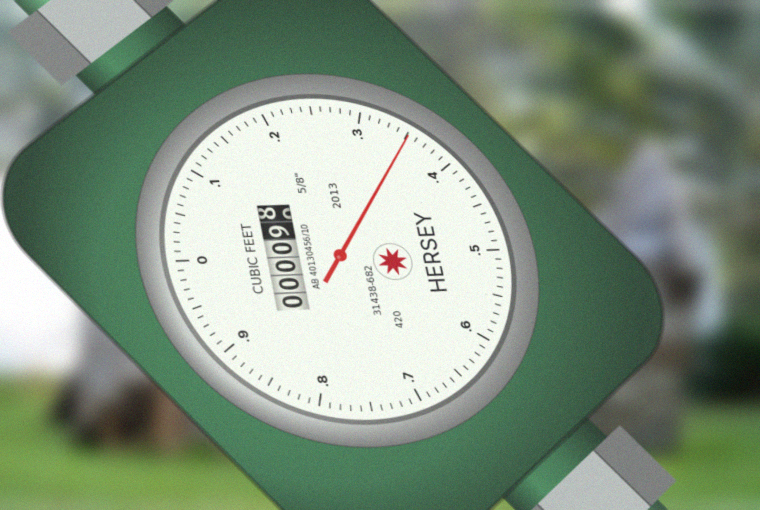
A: 98.35 ft³
